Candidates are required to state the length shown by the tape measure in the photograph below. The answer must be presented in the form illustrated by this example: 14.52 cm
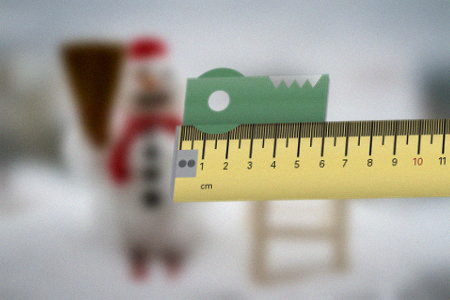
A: 6 cm
